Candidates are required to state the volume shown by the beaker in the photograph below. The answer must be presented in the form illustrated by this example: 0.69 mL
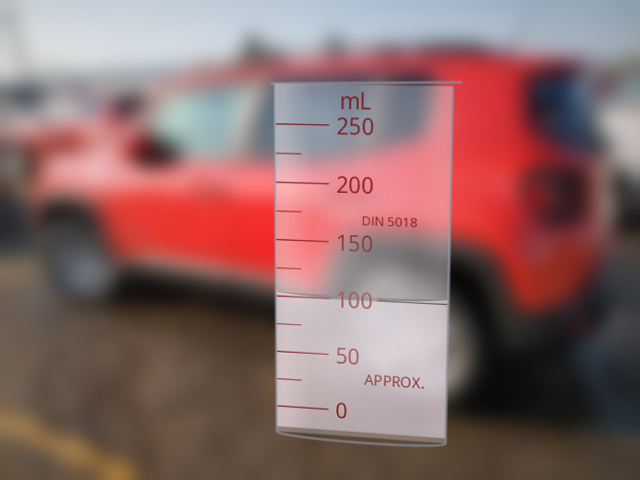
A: 100 mL
